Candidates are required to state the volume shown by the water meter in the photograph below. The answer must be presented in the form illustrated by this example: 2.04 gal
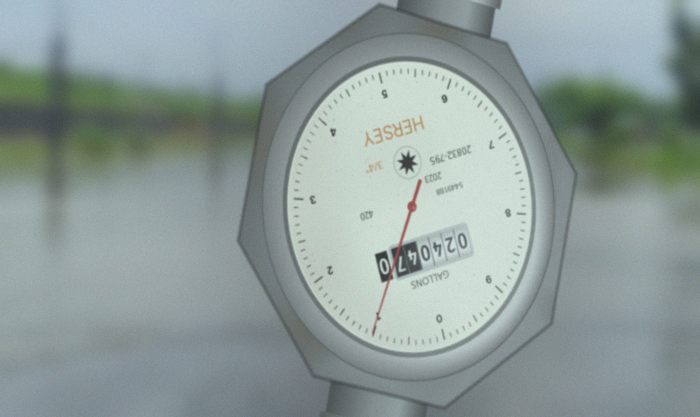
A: 240471.0 gal
